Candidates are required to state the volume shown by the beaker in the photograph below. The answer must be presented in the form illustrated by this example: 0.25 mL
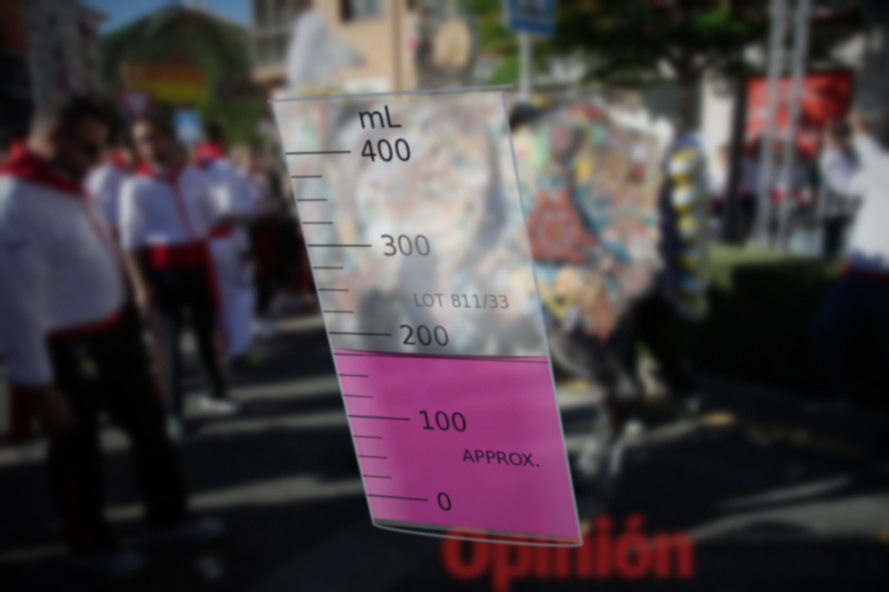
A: 175 mL
